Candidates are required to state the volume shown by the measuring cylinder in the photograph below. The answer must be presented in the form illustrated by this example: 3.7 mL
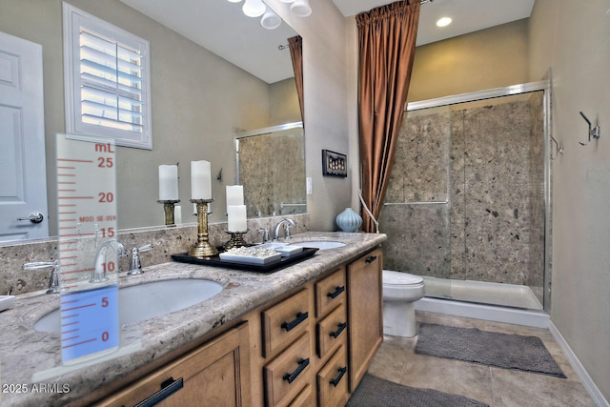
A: 7 mL
